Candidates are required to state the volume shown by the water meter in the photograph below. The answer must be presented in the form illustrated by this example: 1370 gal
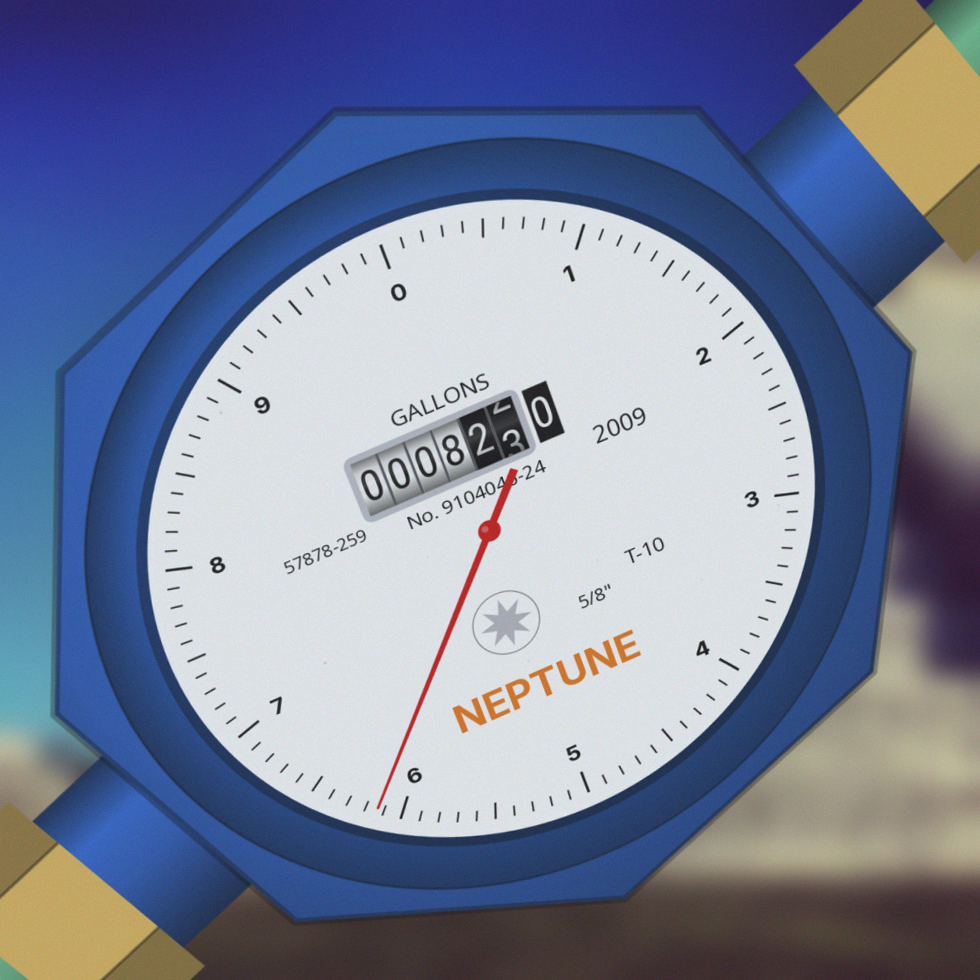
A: 8226.1 gal
